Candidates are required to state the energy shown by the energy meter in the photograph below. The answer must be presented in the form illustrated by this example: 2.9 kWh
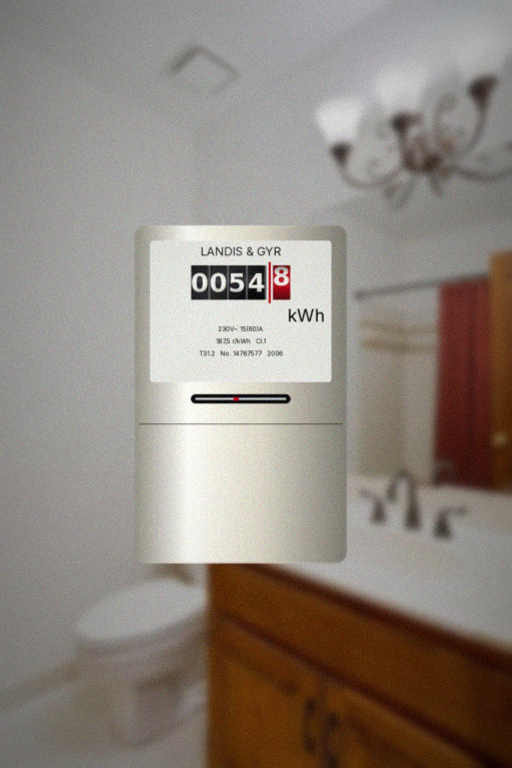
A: 54.8 kWh
